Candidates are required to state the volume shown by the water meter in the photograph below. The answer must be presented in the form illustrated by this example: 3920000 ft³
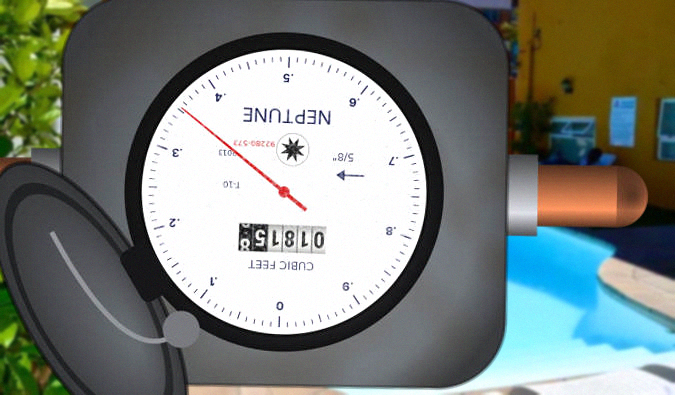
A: 18158.35 ft³
